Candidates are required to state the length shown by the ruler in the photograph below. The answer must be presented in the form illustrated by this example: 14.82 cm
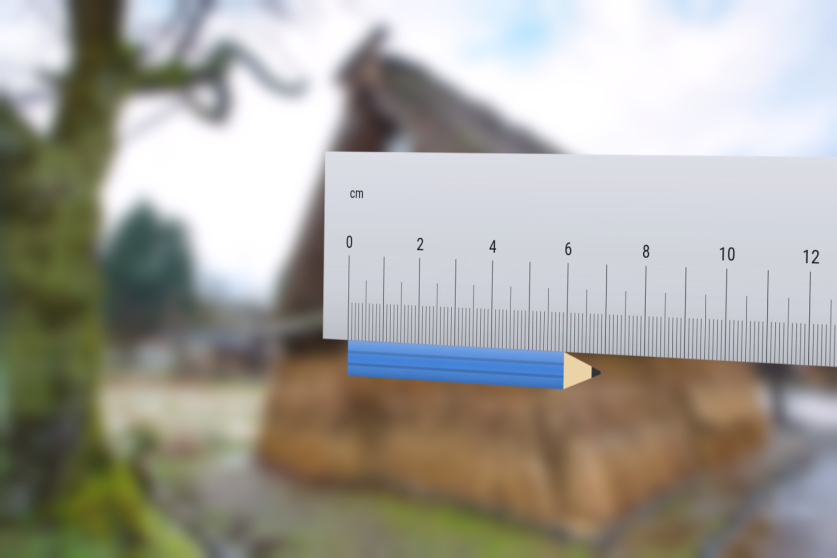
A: 6.9 cm
